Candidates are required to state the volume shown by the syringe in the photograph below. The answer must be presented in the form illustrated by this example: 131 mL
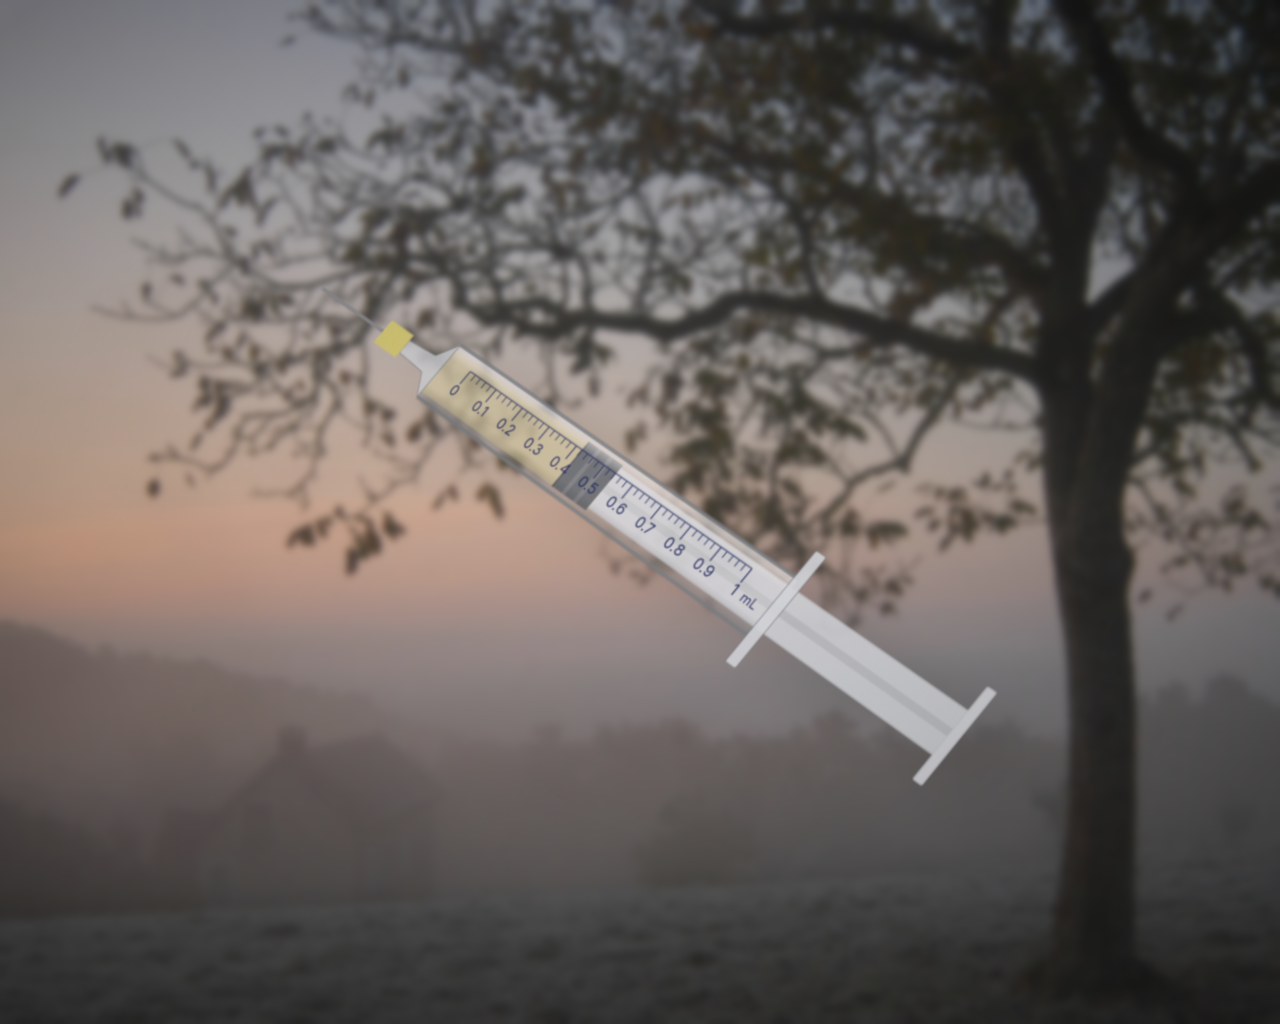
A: 0.42 mL
